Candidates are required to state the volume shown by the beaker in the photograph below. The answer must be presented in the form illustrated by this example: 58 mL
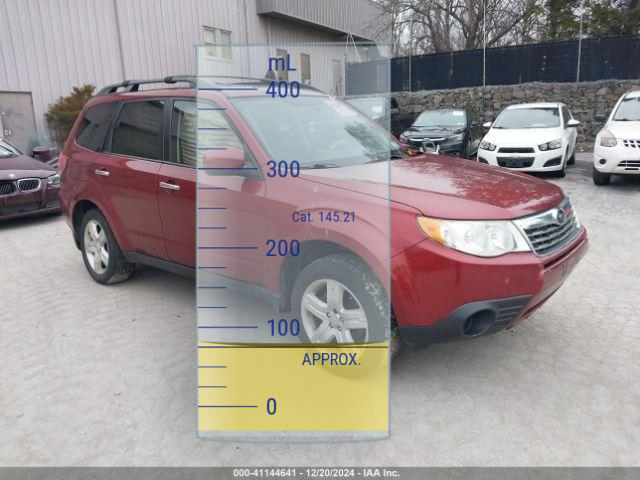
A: 75 mL
